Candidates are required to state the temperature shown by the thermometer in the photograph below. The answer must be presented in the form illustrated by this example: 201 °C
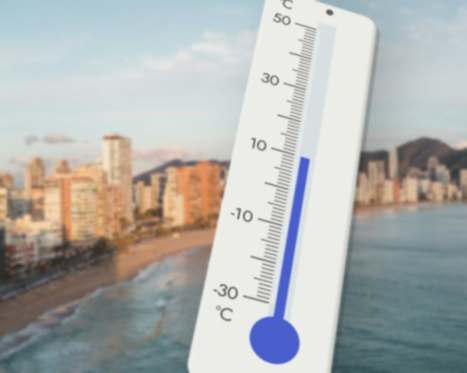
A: 10 °C
